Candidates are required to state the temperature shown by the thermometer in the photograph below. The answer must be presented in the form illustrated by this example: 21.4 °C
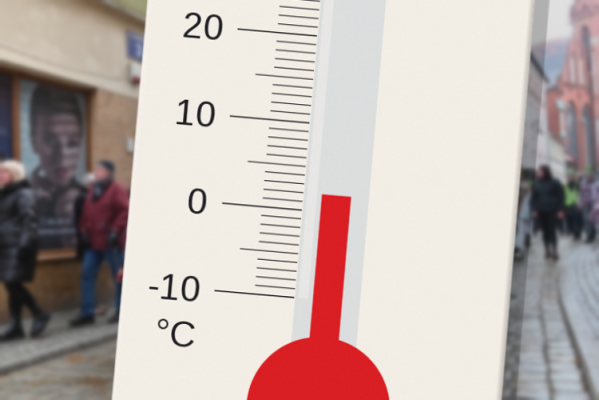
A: 2 °C
